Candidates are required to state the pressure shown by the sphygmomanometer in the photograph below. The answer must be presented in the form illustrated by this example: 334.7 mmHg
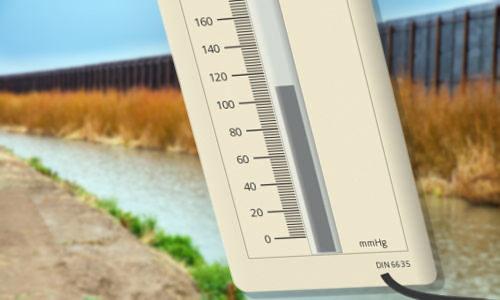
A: 110 mmHg
